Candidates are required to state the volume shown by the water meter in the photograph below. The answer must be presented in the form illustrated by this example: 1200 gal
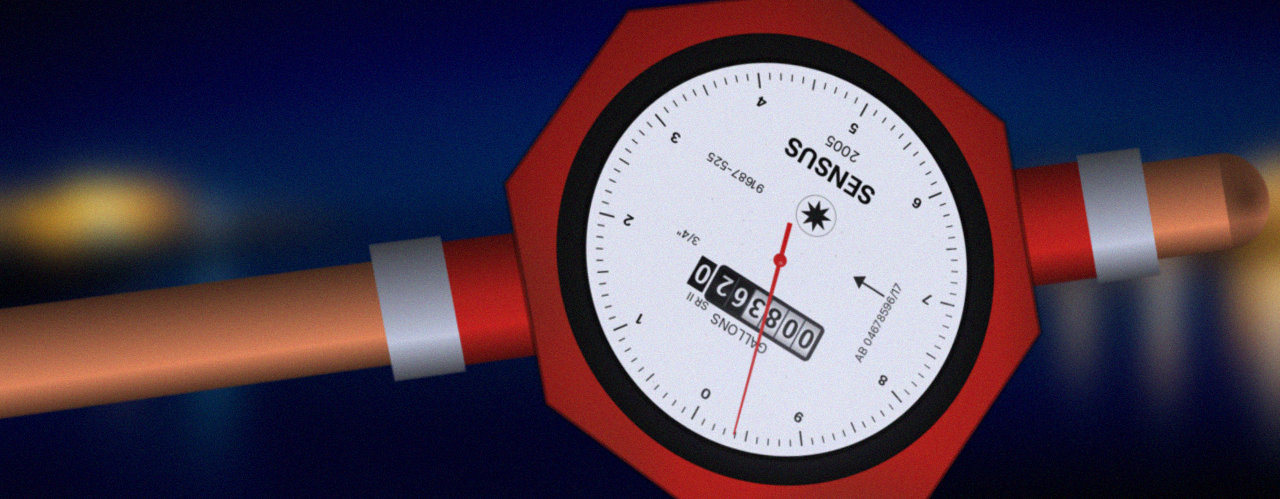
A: 83619.6 gal
